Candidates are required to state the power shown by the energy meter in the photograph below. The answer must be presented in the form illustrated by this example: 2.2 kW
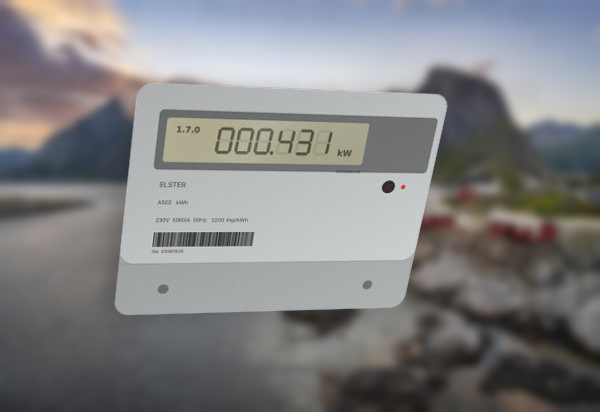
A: 0.431 kW
